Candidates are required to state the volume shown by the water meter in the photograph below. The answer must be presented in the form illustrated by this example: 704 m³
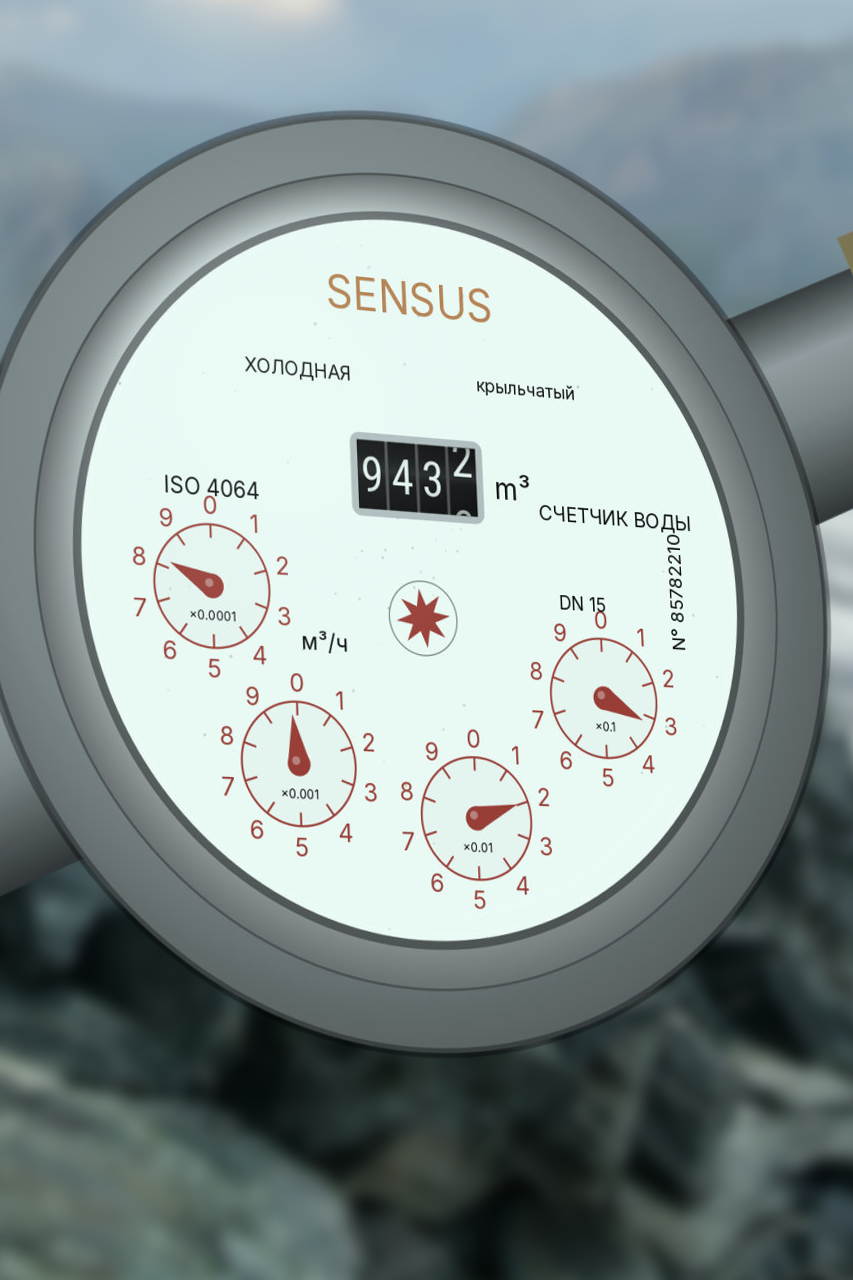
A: 9432.3198 m³
